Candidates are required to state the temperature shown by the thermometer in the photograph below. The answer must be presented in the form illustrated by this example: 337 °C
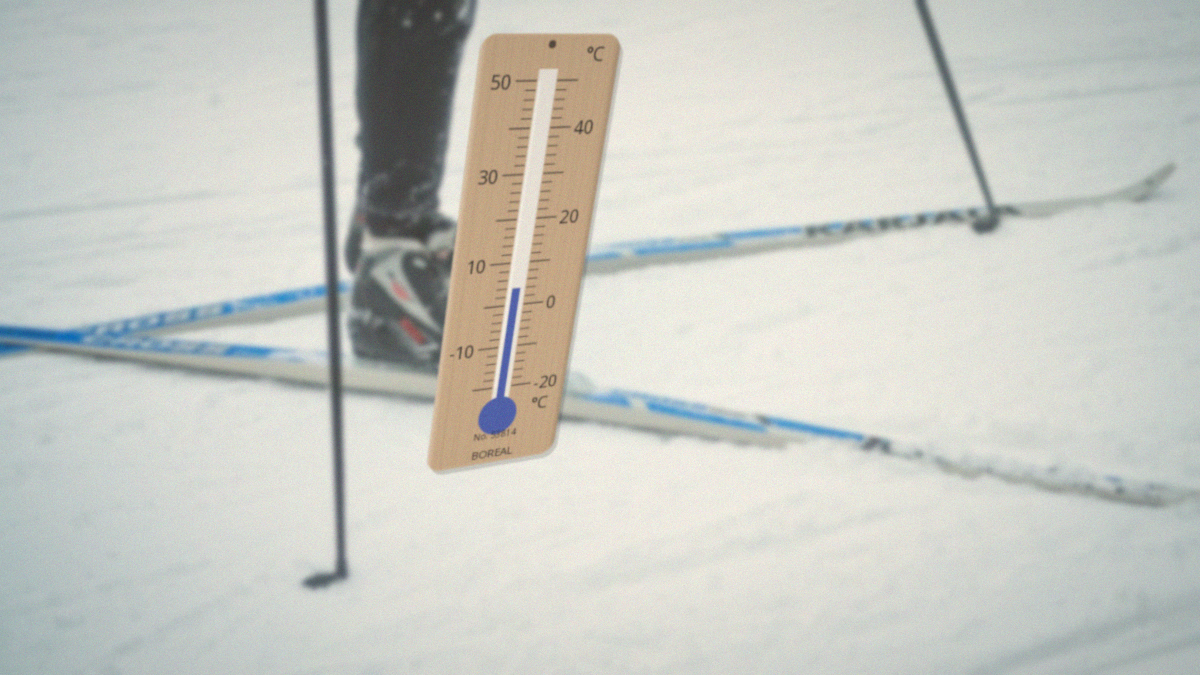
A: 4 °C
